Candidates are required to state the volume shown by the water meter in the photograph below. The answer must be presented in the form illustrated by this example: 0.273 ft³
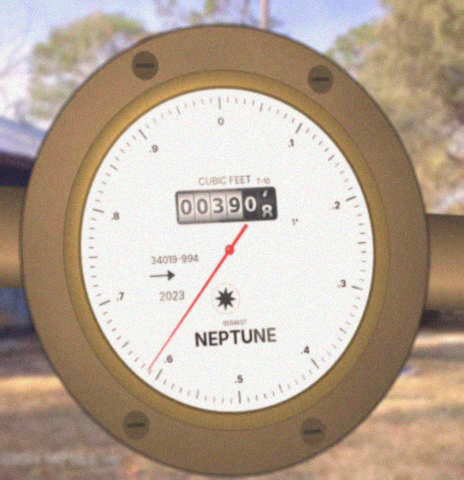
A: 3907.61 ft³
